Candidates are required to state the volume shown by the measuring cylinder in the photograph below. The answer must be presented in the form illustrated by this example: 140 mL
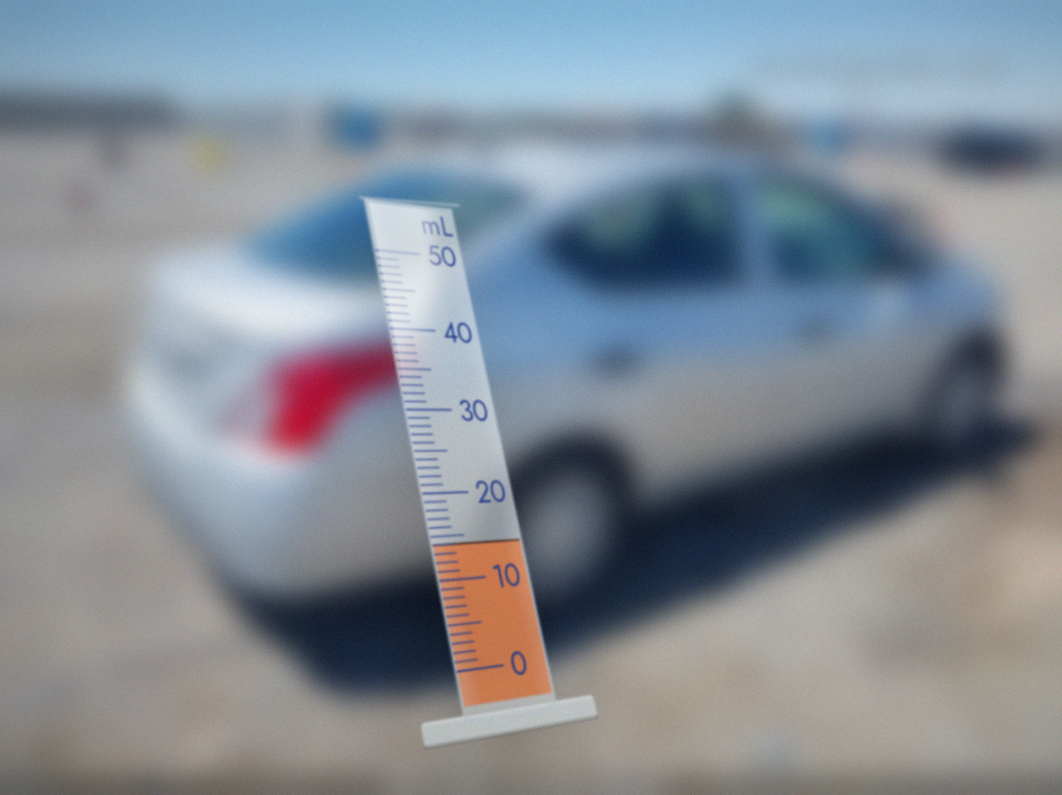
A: 14 mL
